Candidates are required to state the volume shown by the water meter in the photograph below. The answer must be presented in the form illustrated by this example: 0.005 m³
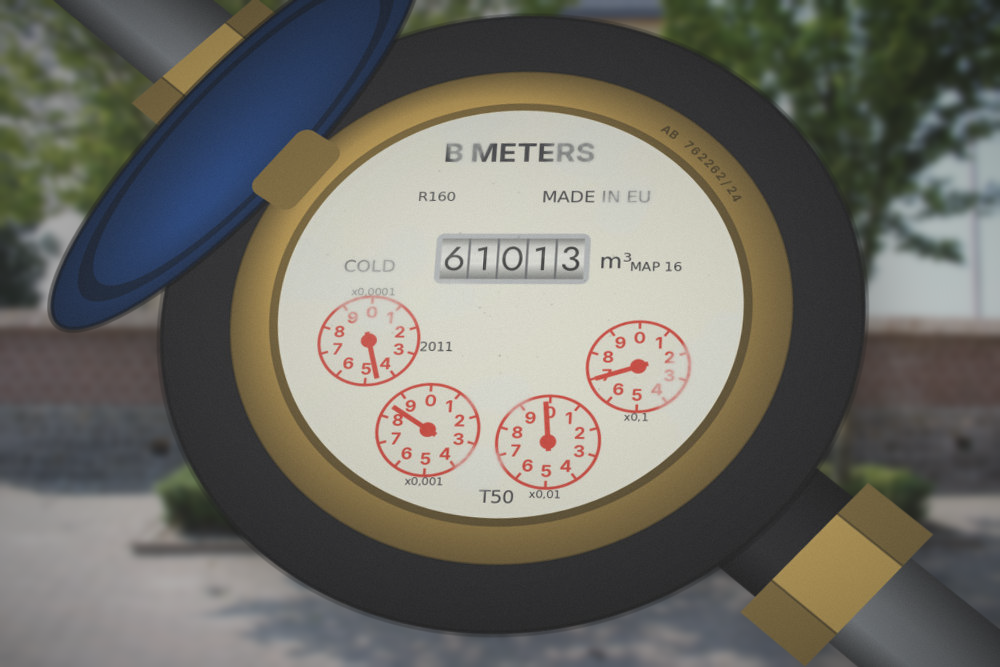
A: 61013.6984 m³
